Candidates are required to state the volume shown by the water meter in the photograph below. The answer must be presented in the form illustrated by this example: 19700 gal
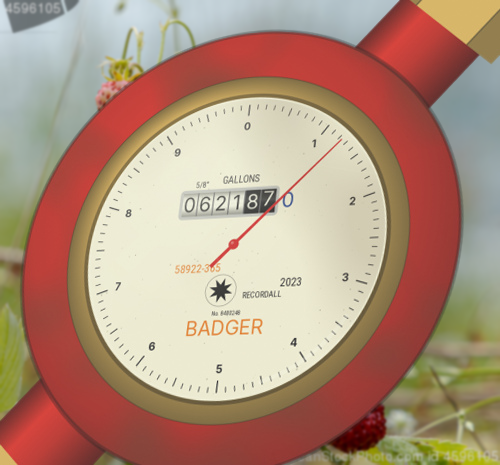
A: 621871.2 gal
